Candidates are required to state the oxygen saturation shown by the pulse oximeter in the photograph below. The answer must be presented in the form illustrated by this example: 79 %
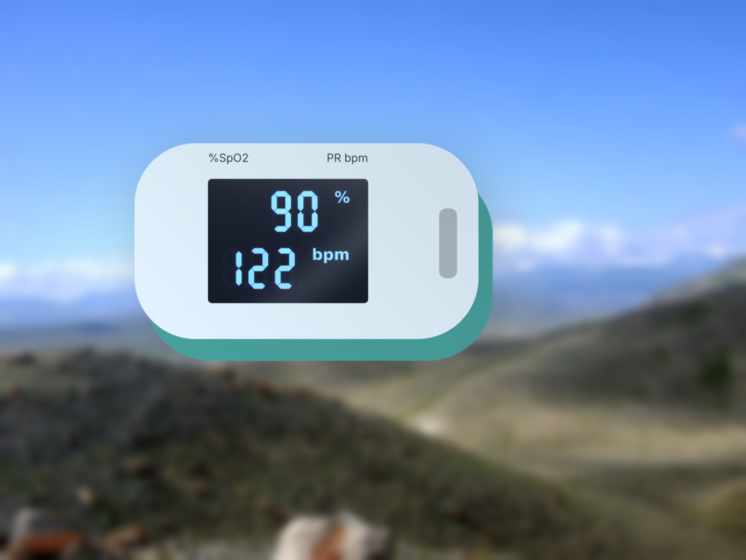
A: 90 %
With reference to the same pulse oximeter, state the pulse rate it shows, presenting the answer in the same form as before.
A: 122 bpm
